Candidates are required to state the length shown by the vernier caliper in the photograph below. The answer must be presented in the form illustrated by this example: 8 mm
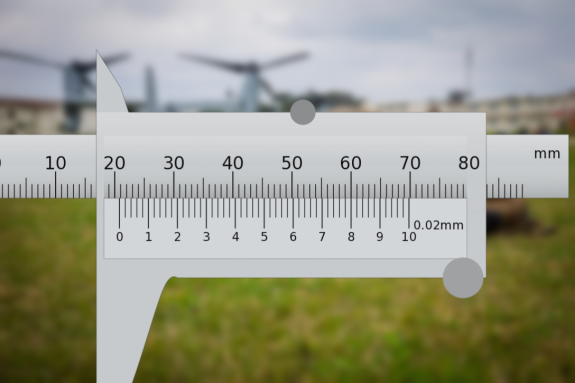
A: 20.8 mm
